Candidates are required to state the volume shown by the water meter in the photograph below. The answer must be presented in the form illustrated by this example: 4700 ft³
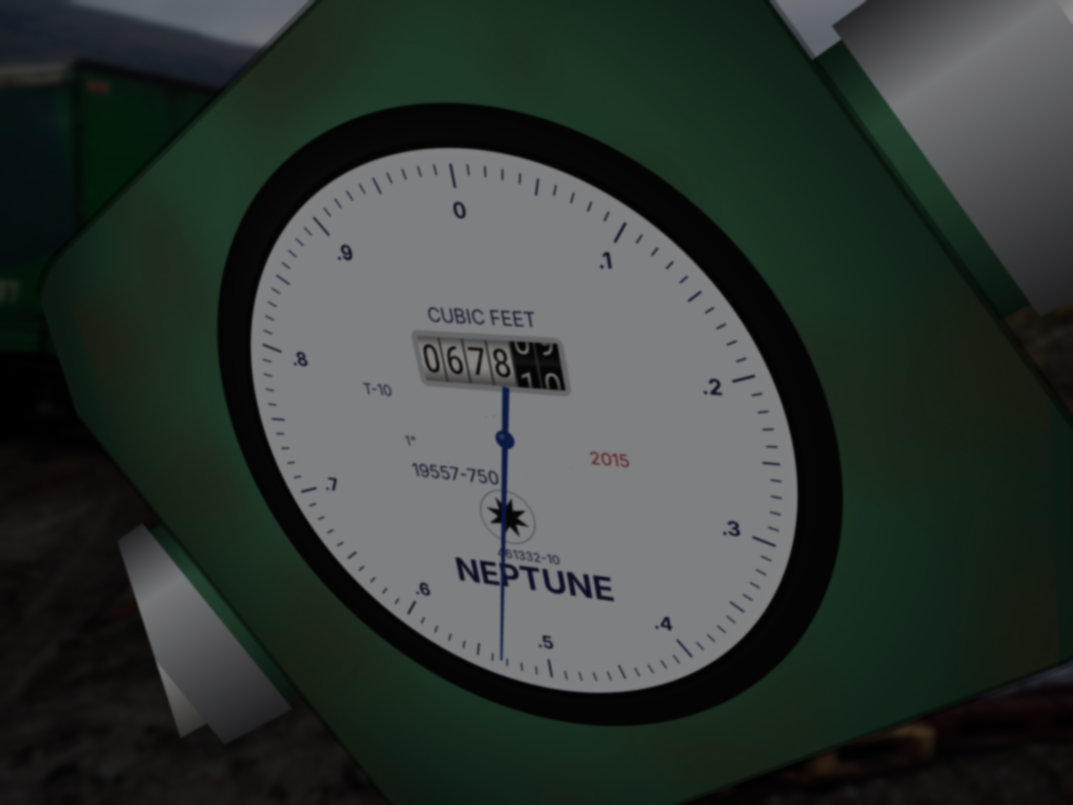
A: 67809.53 ft³
